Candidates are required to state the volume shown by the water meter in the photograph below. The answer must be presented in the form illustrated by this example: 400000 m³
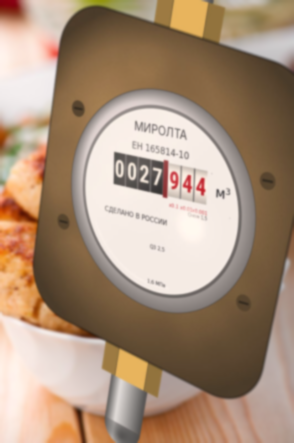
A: 27.944 m³
